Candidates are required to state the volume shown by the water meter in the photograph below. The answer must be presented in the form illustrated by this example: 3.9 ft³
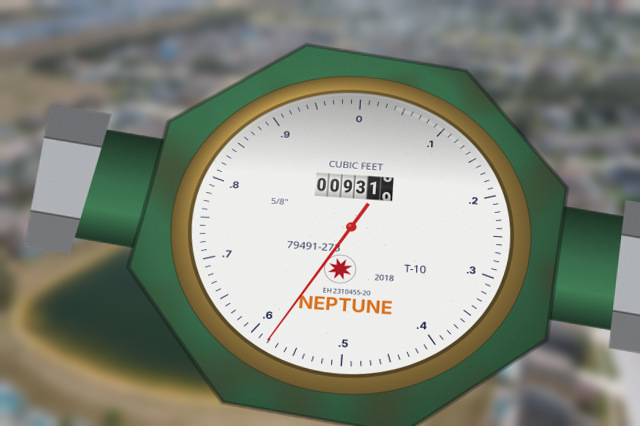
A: 9318.58 ft³
